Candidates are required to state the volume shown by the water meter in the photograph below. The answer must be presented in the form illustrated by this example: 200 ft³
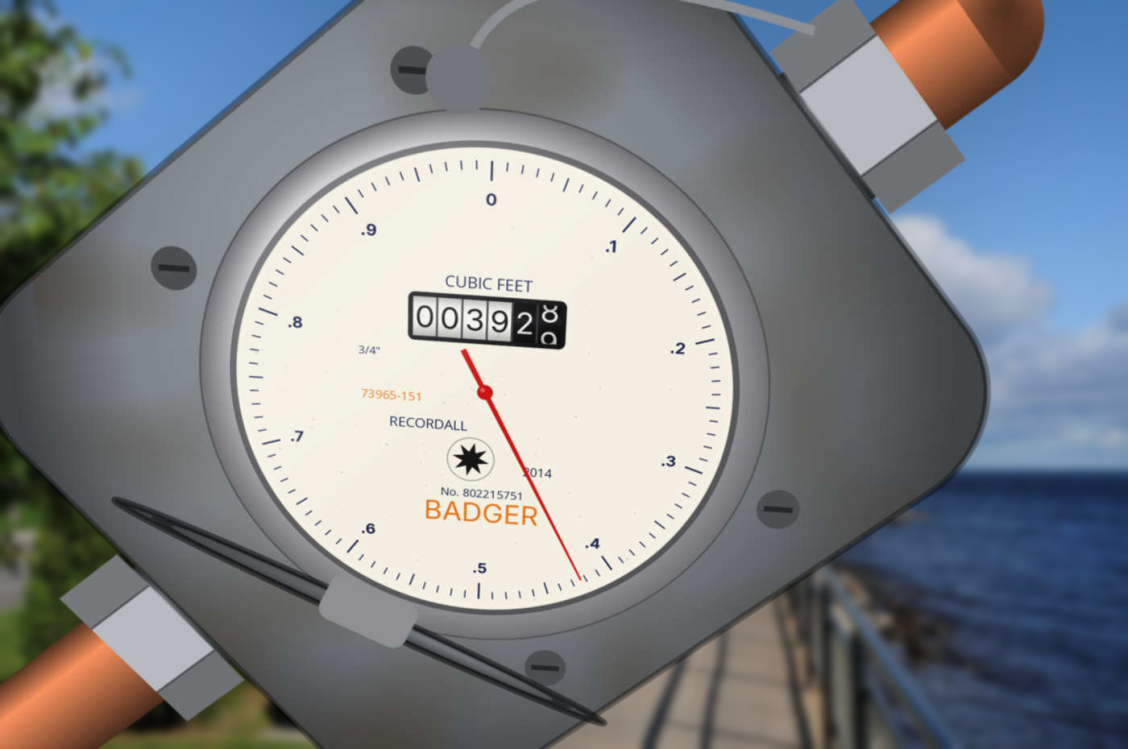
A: 3928.42 ft³
